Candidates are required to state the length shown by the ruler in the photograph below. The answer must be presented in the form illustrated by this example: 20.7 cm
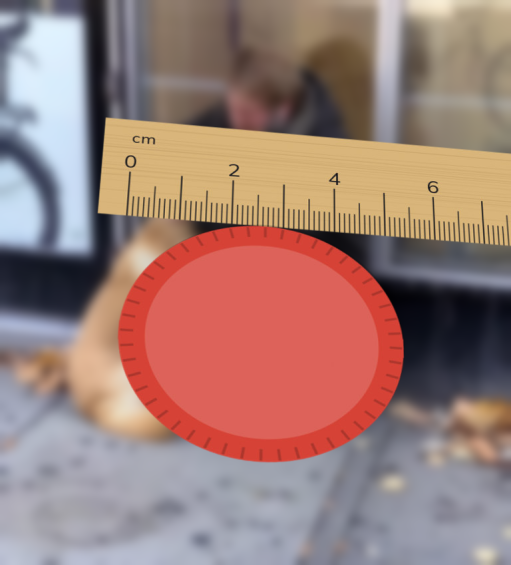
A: 5.3 cm
